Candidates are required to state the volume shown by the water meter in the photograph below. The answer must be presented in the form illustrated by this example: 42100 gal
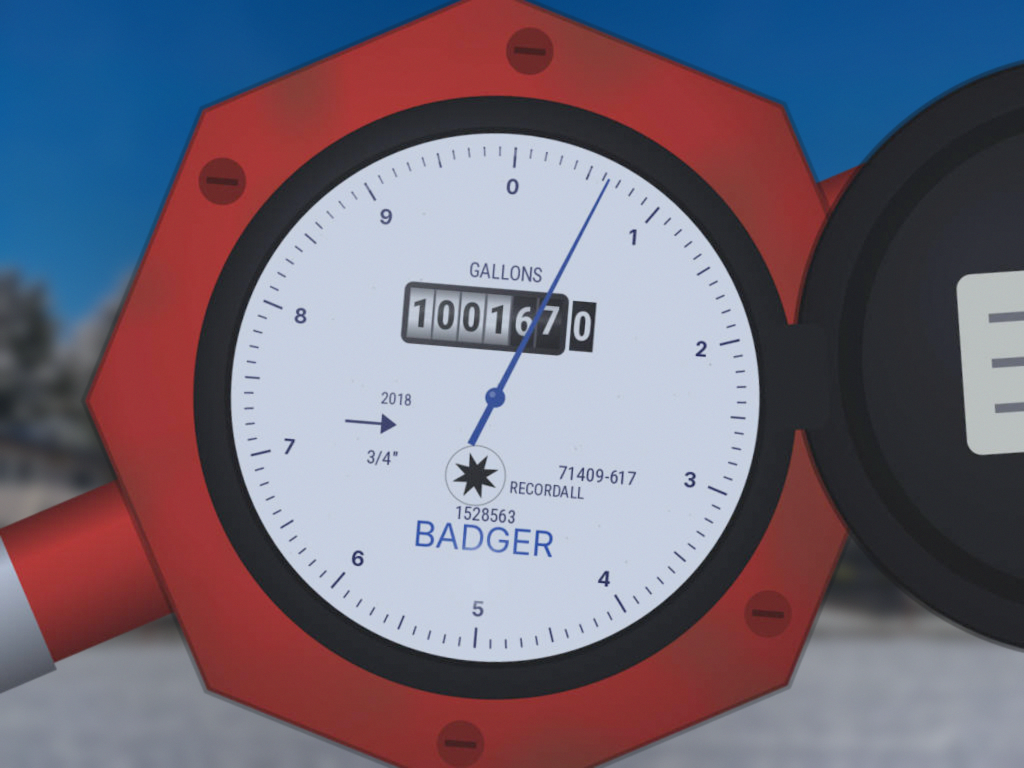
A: 1001670.6 gal
